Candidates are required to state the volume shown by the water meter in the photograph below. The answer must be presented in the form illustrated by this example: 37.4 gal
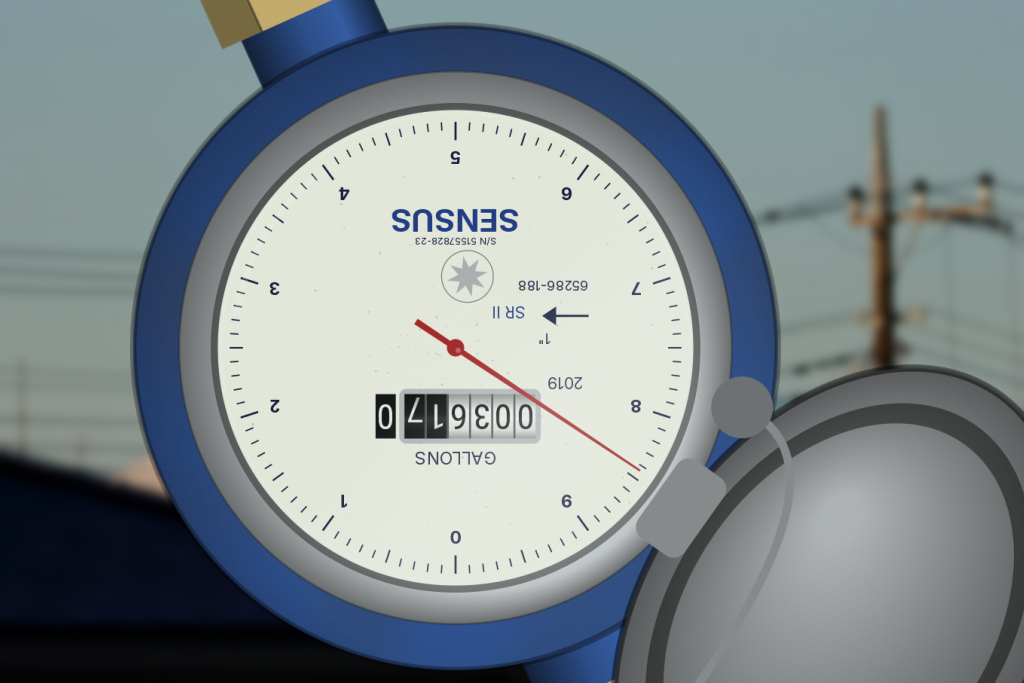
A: 36168.4 gal
